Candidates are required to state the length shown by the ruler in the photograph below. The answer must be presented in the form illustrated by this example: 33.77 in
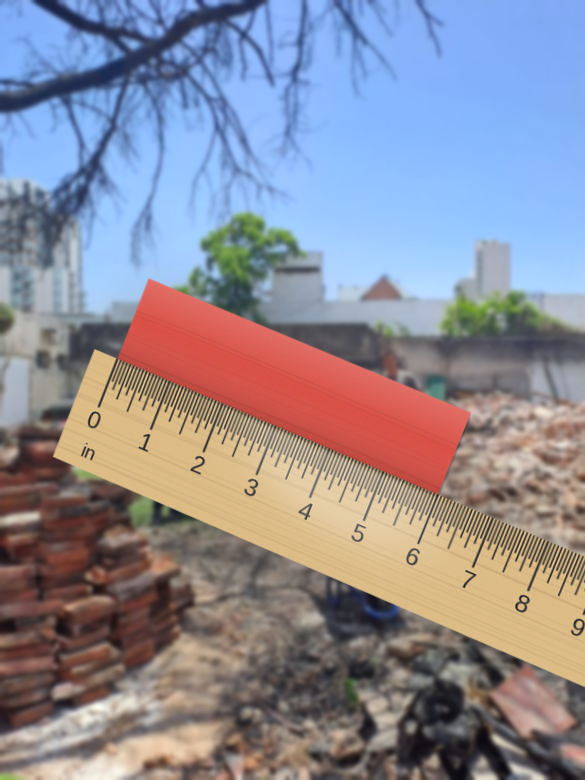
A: 6 in
